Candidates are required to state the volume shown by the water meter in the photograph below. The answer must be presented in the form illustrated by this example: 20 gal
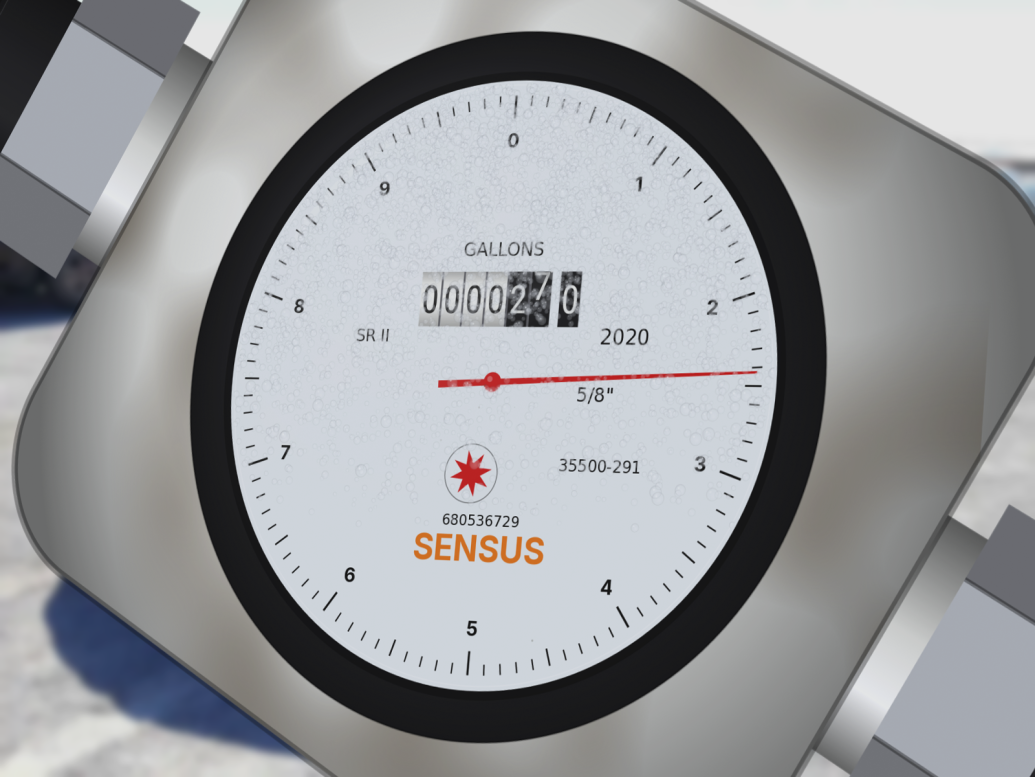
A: 272.4 gal
